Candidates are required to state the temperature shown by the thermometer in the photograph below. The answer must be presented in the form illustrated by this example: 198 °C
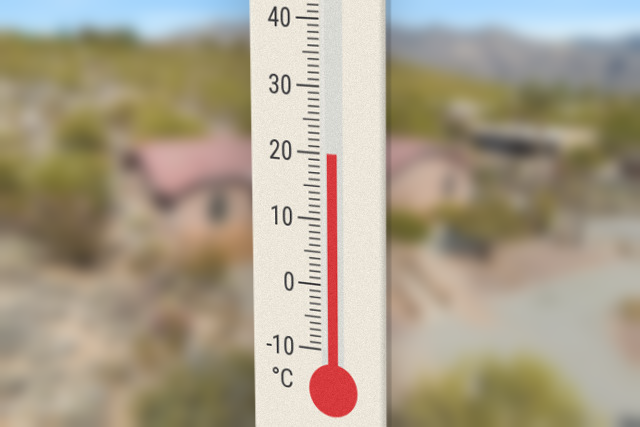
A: 20 °C
